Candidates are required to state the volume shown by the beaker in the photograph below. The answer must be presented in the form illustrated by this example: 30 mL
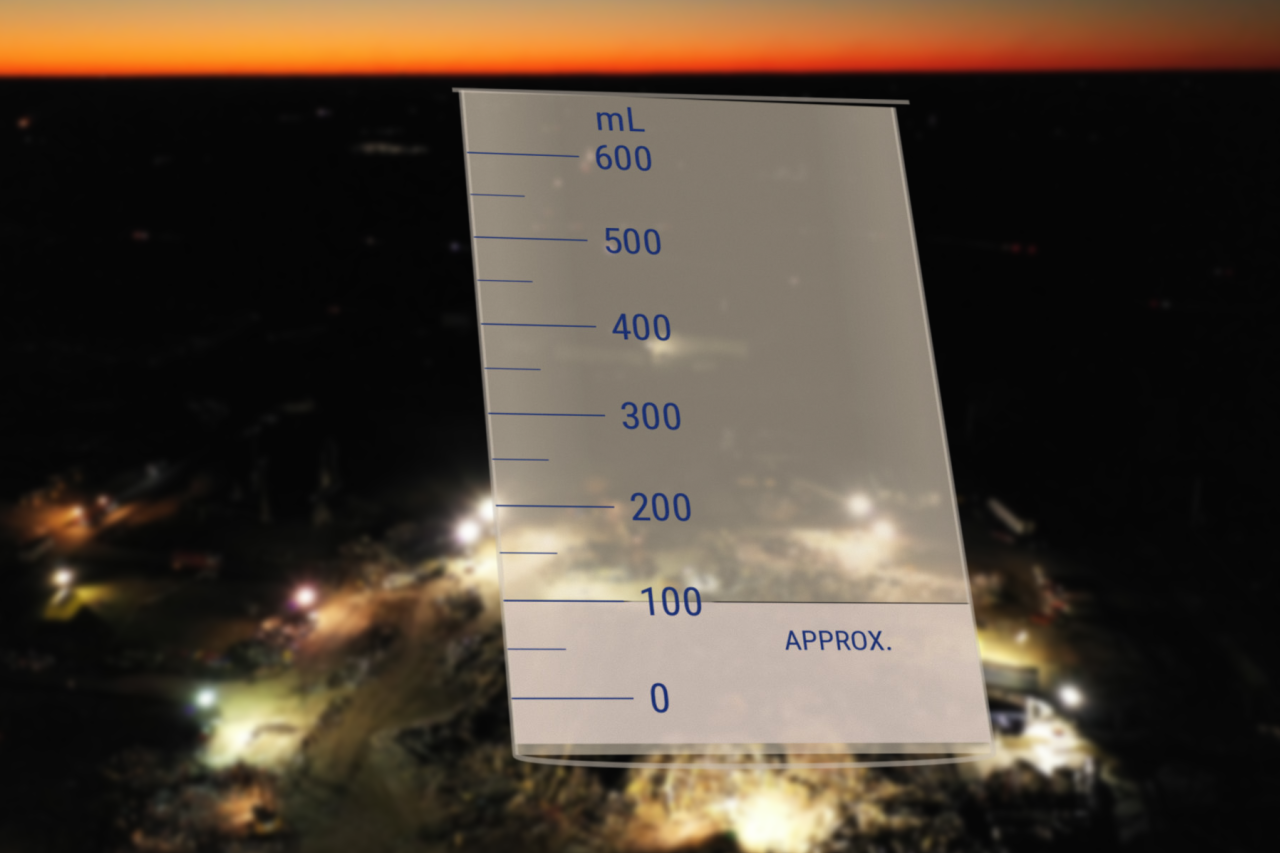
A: 100 mL
